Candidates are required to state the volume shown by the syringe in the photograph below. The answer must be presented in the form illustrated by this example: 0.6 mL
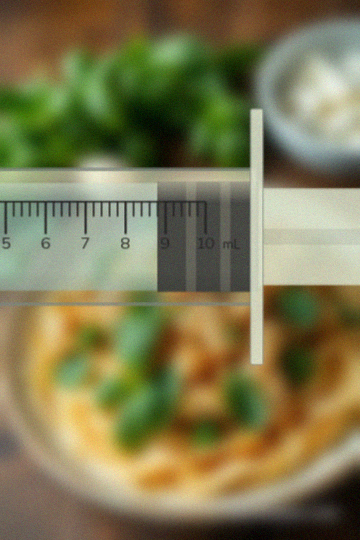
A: 8.8 mL
